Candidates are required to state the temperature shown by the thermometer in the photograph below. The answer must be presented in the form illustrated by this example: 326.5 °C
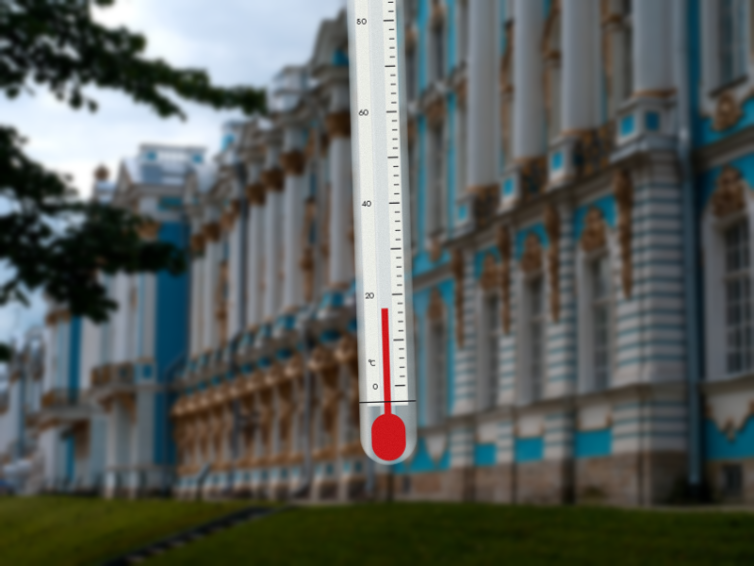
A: 17 °C
